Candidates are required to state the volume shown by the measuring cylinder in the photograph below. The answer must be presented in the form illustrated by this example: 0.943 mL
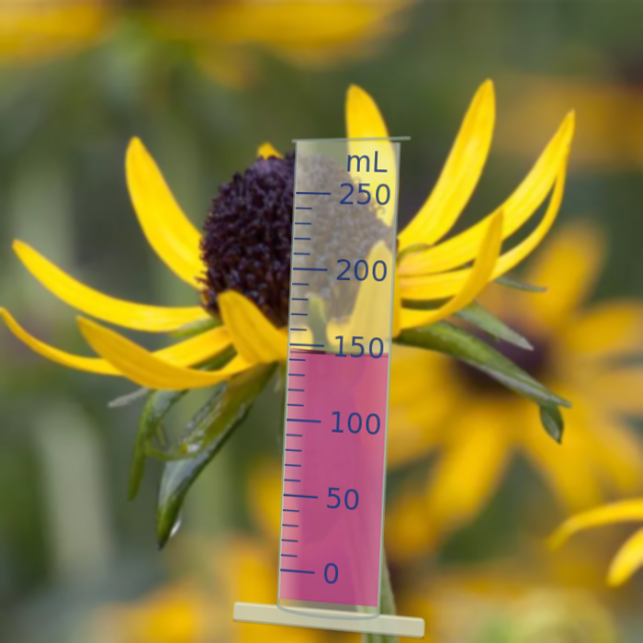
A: 145 mL
